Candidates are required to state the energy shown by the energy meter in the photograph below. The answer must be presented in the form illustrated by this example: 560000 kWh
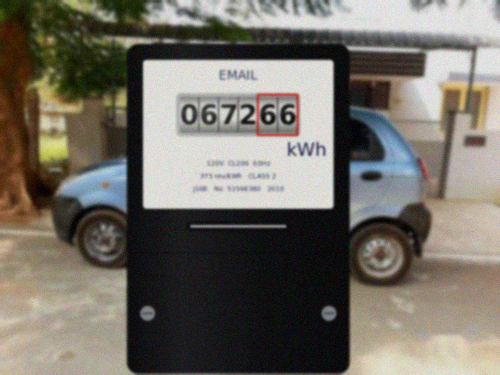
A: 672.66 kWh
